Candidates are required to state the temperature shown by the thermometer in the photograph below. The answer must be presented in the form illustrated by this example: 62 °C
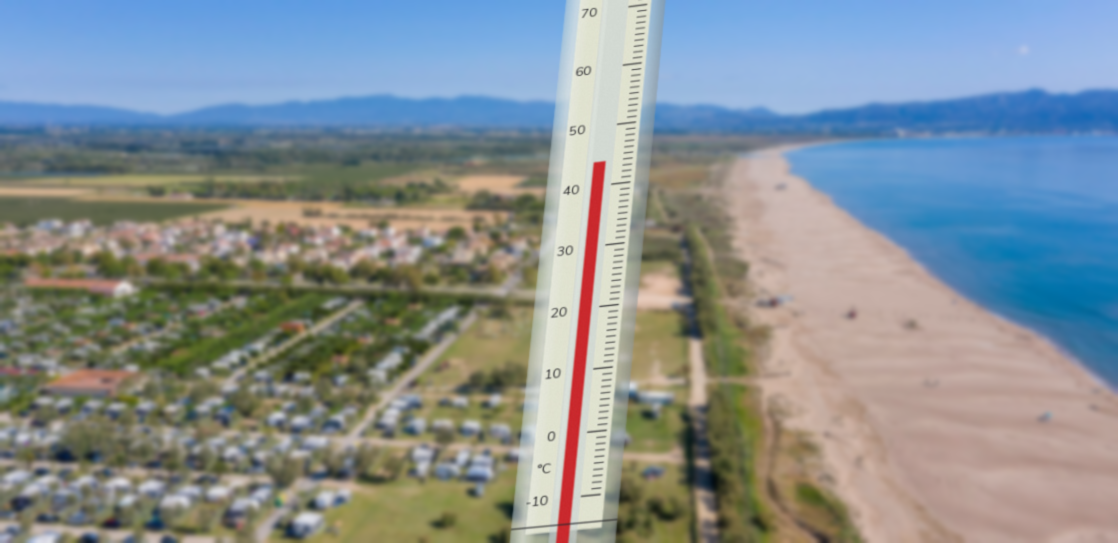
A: 44 °C
